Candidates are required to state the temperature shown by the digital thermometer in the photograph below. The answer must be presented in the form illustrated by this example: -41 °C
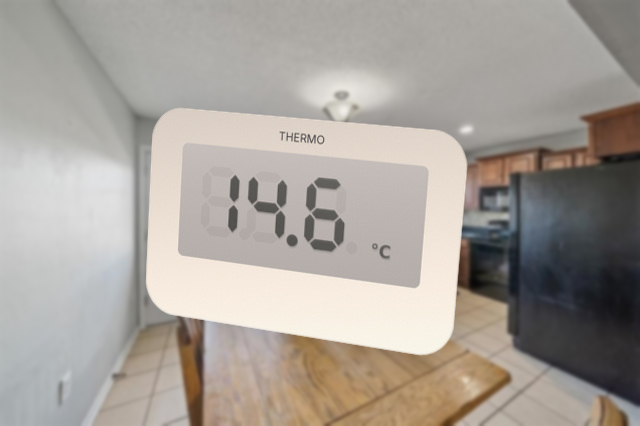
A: 14.6 °C
